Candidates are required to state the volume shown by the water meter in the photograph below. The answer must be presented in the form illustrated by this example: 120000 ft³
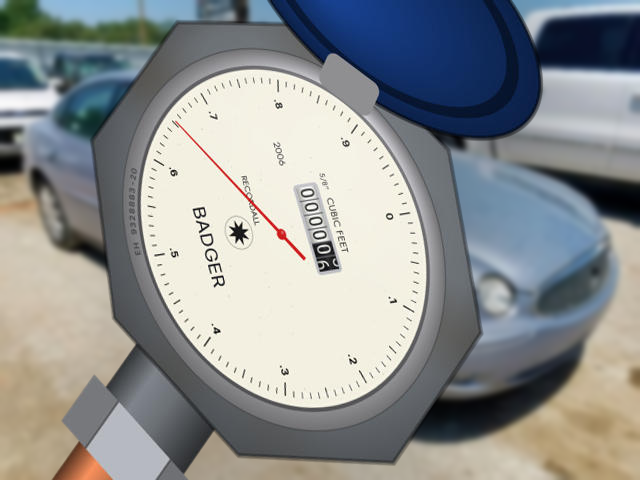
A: 5.65 ft³
